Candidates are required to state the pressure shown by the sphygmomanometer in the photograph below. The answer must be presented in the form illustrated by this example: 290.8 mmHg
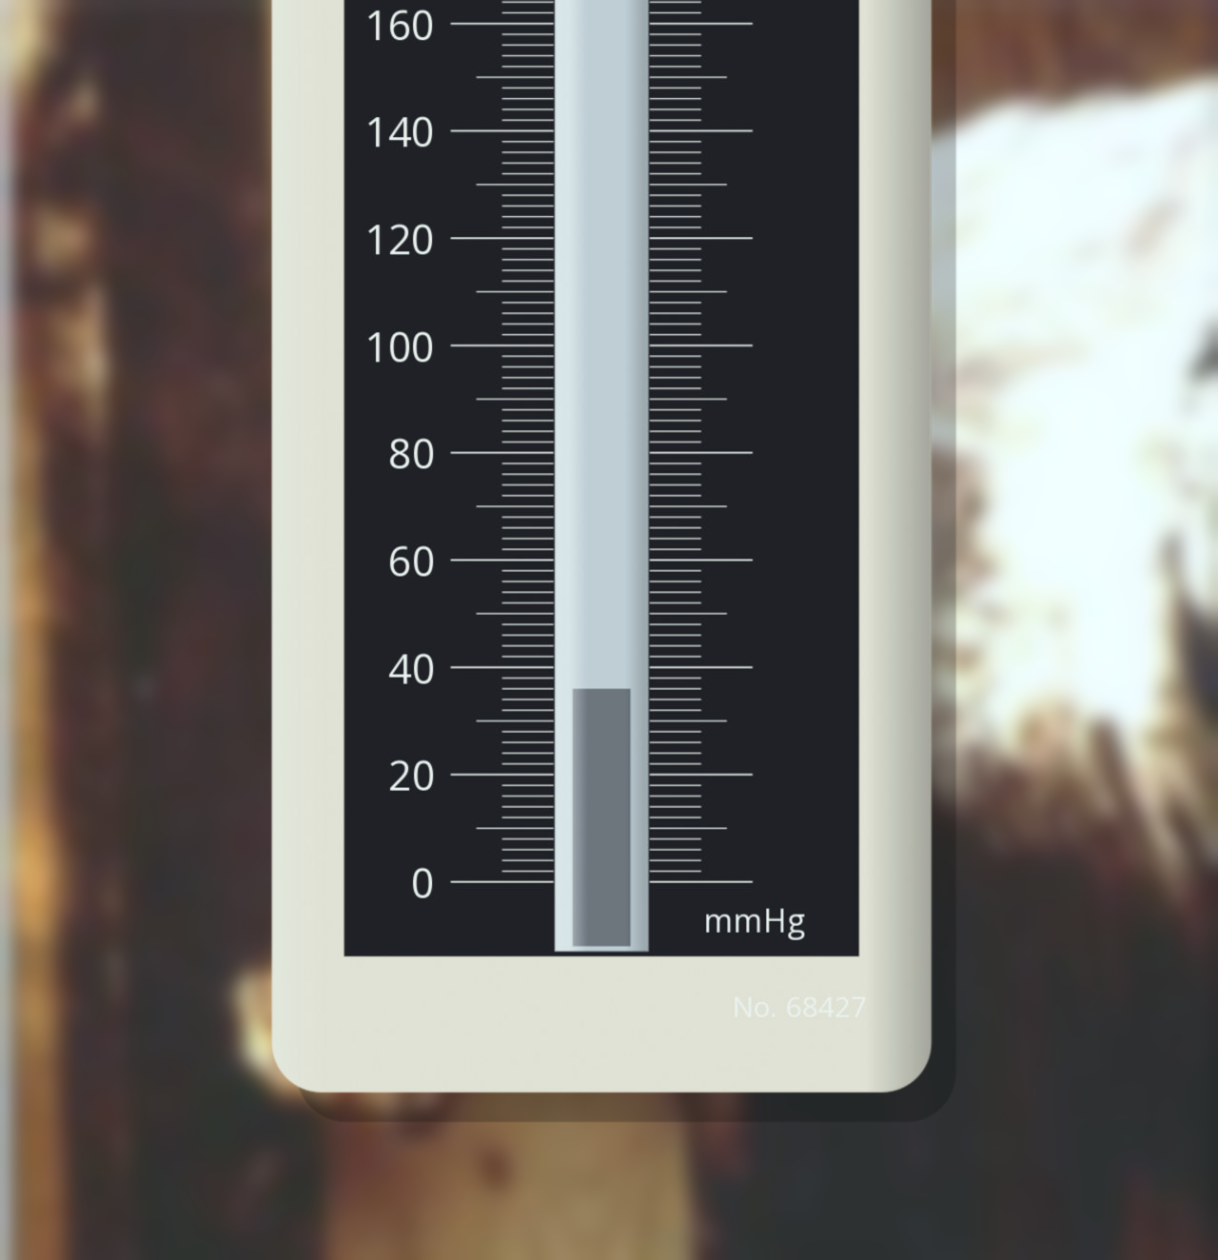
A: 36 mmHg
